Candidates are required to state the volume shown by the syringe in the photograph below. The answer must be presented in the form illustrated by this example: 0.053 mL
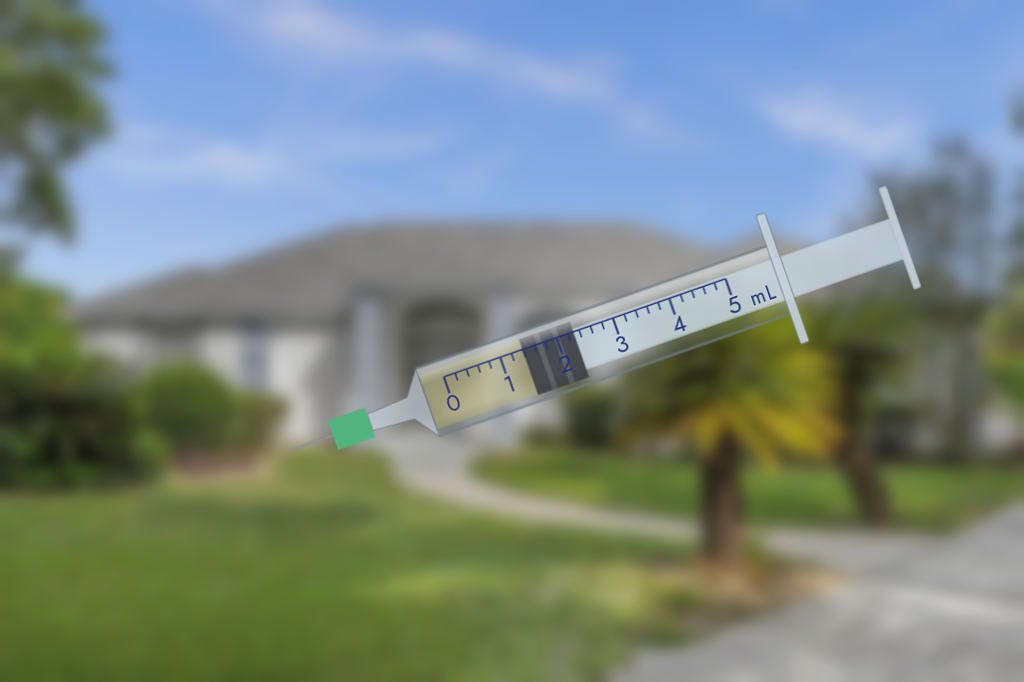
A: 1.4 mL
